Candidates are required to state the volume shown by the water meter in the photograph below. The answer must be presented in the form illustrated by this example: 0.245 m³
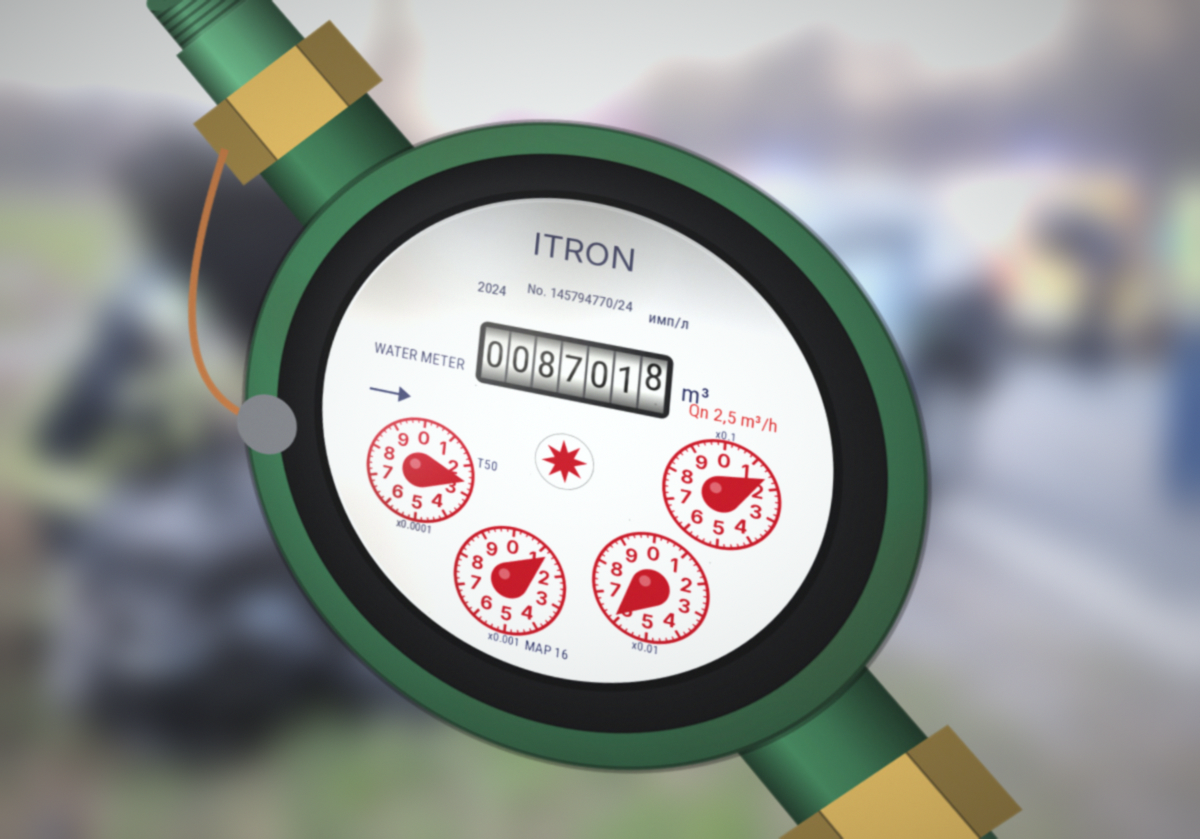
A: 87018.1612 m³
